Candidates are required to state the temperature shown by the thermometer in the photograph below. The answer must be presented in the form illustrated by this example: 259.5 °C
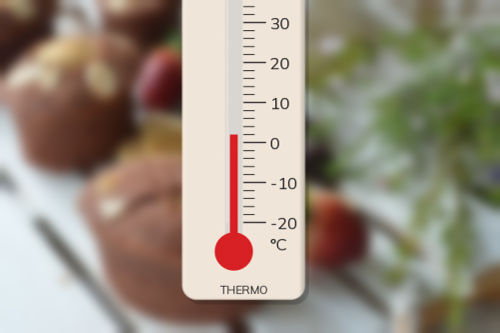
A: 2 °C
